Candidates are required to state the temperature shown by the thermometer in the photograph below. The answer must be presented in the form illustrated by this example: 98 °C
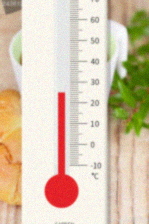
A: 25 °C
